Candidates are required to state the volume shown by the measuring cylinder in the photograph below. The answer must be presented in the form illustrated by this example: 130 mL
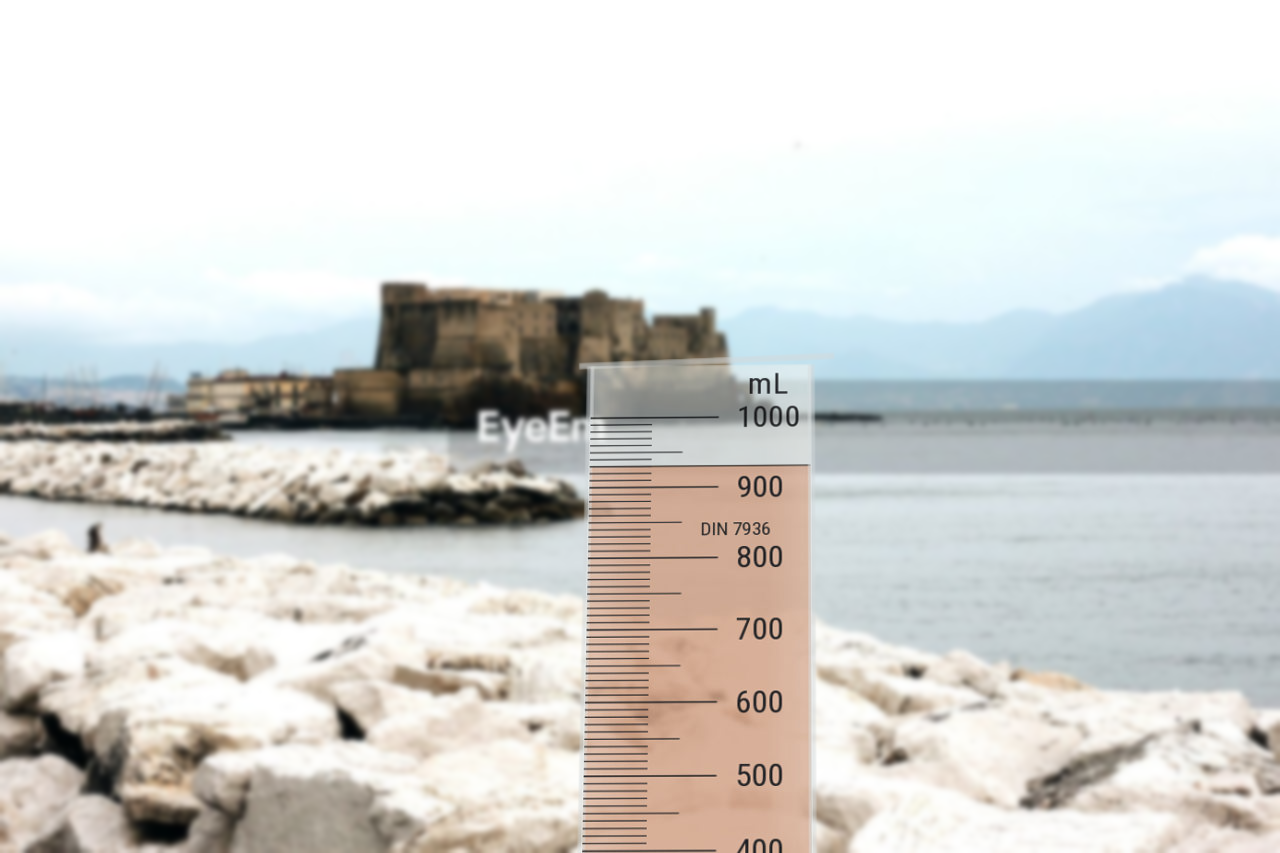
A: 930 mL
